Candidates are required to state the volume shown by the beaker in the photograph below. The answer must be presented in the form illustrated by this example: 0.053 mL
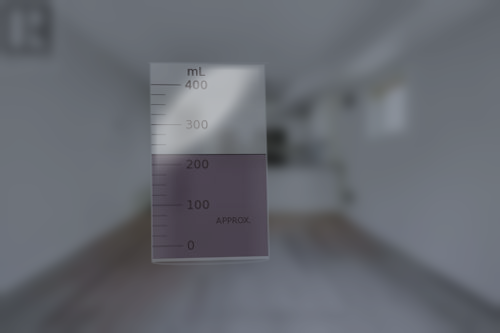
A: 225 mL
